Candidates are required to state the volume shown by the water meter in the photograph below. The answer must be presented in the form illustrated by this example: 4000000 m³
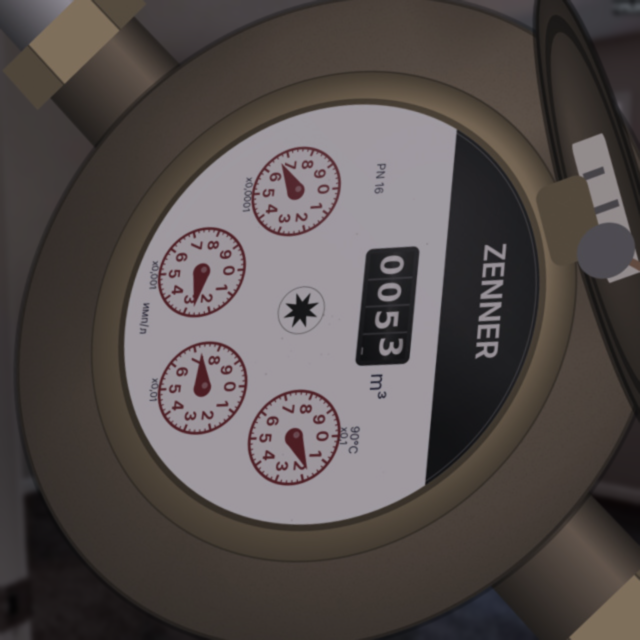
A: 53.1726 m³
